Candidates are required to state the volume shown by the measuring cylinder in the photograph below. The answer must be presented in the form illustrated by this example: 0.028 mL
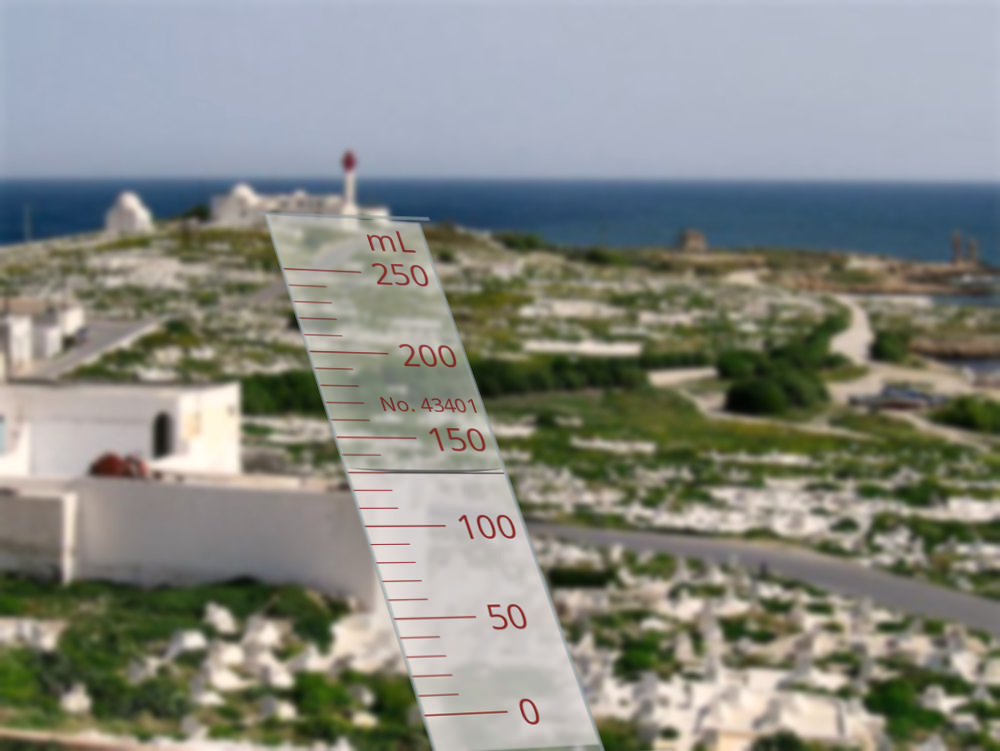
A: 130 mL
